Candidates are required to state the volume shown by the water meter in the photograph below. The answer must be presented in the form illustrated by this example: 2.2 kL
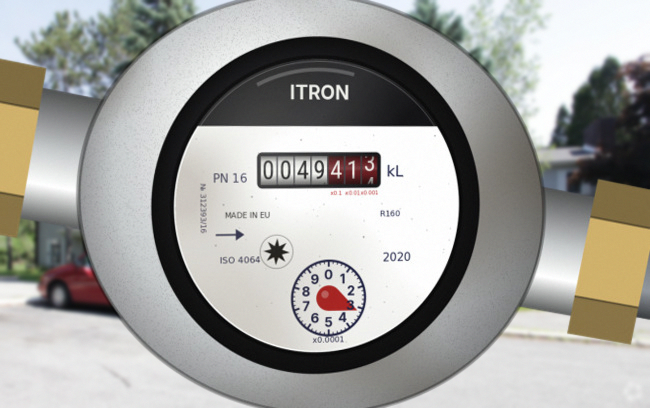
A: 49.4133 kL
